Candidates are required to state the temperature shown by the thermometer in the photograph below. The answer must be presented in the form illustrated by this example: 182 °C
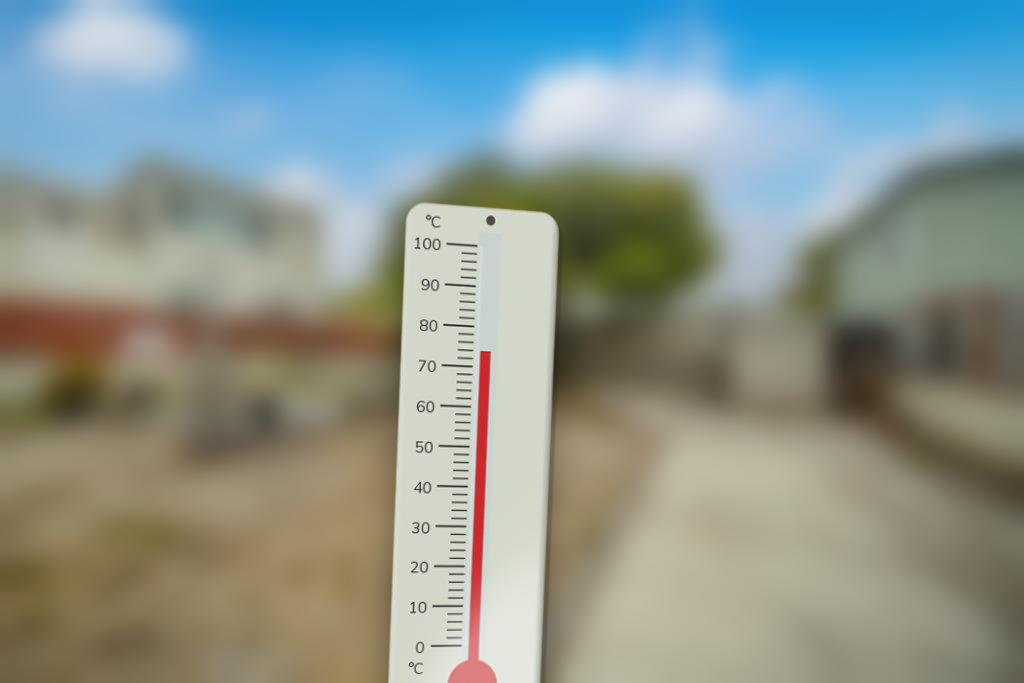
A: 74 °C
